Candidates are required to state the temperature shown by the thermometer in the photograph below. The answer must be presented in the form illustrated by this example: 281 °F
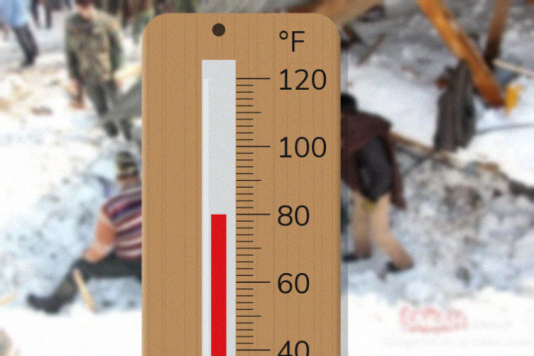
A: 80 °F
